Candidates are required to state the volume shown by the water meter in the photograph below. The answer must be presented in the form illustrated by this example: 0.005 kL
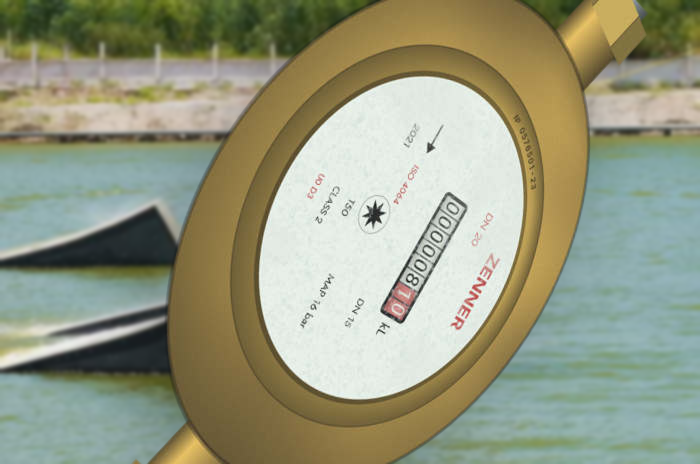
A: 8.10 kL
